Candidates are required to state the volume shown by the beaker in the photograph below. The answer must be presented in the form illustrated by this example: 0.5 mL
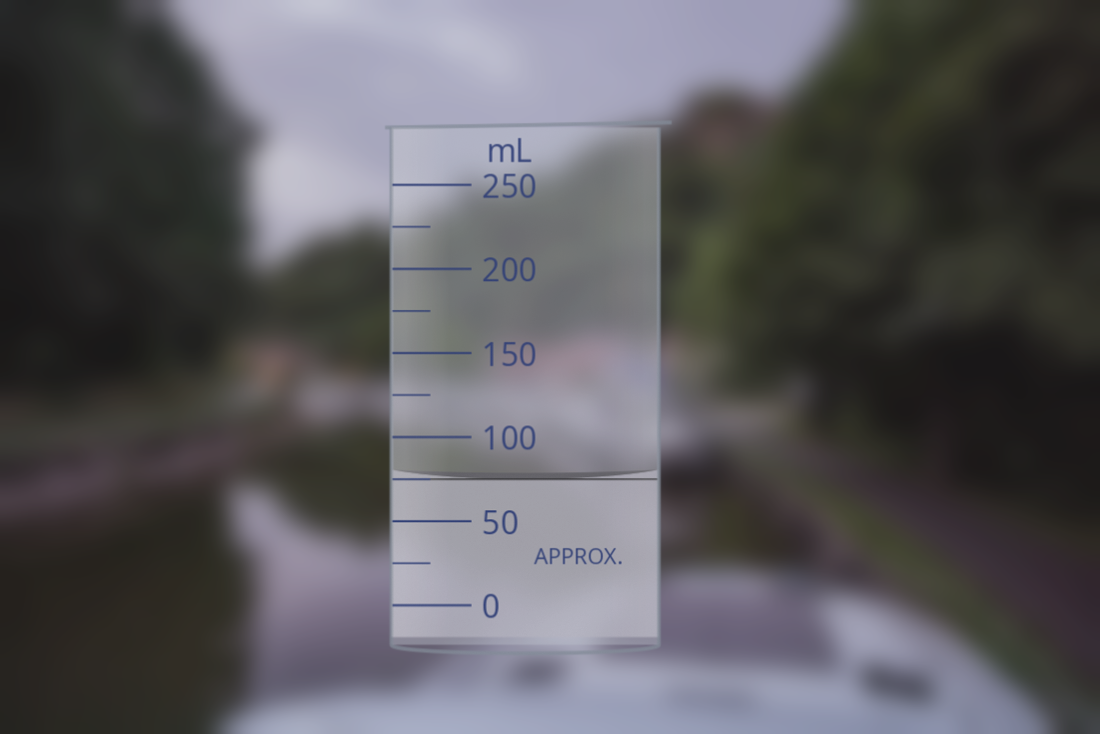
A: 75 mL
